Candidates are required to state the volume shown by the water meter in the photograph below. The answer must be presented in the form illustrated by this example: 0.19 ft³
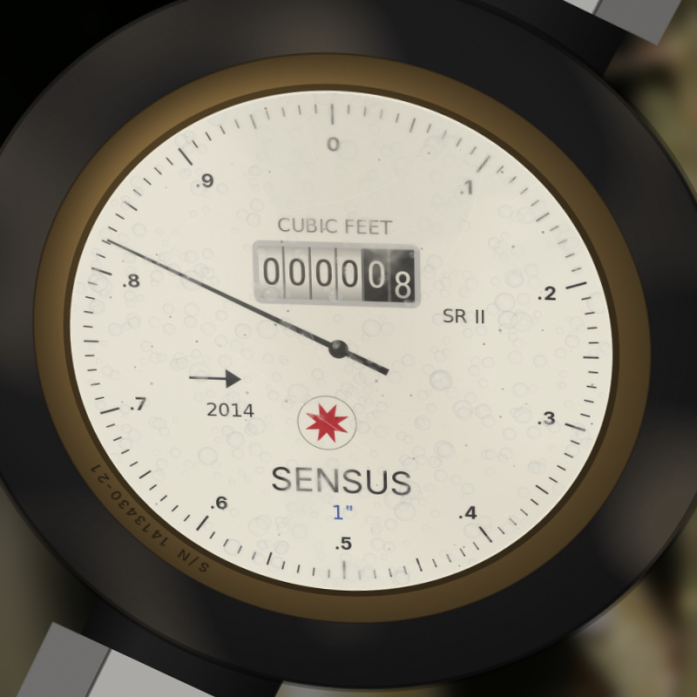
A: 7.82 ft³
